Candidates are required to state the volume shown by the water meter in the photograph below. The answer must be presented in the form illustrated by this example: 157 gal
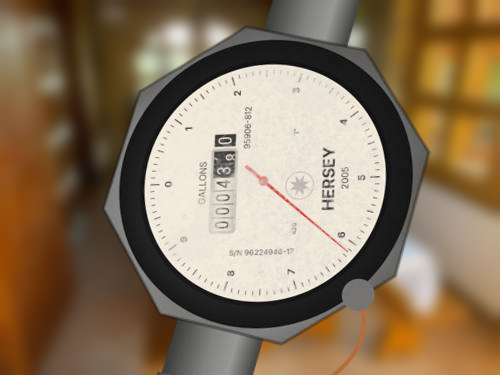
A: 4376.1 gal
